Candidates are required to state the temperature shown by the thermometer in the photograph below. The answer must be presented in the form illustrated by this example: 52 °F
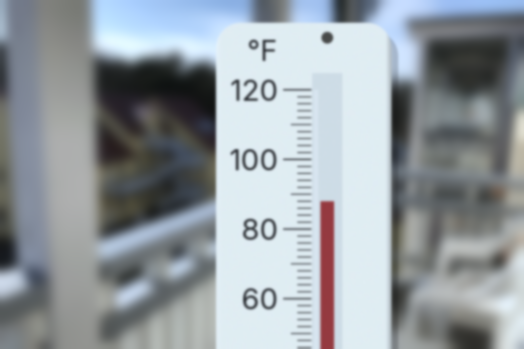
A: 88 °F
